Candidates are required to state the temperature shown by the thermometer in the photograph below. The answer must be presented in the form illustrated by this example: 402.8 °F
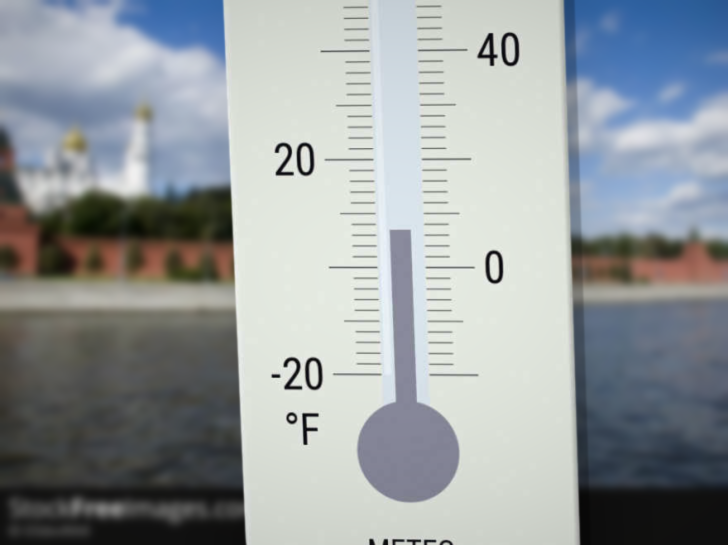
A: 7 °F
